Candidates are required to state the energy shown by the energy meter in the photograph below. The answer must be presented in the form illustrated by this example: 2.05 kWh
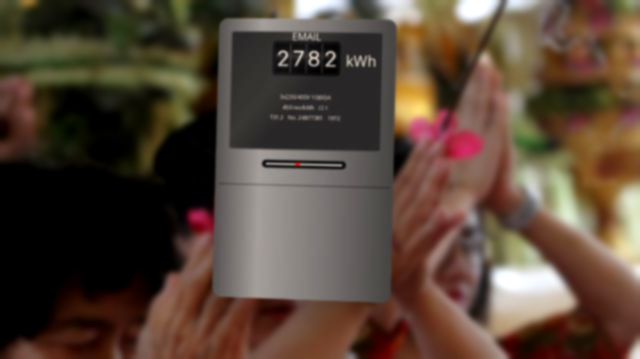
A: 2782 kWh
